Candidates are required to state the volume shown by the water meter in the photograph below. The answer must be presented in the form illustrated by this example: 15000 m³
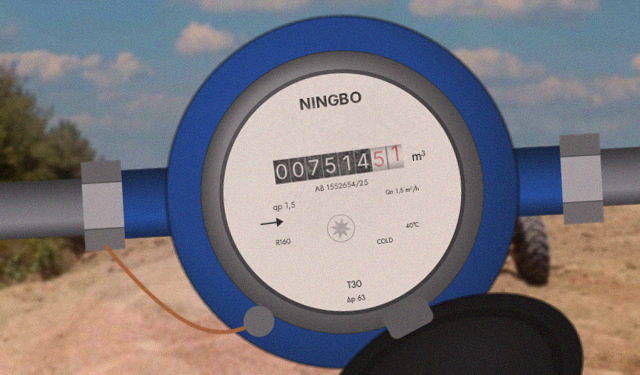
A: 7514.51 m³
